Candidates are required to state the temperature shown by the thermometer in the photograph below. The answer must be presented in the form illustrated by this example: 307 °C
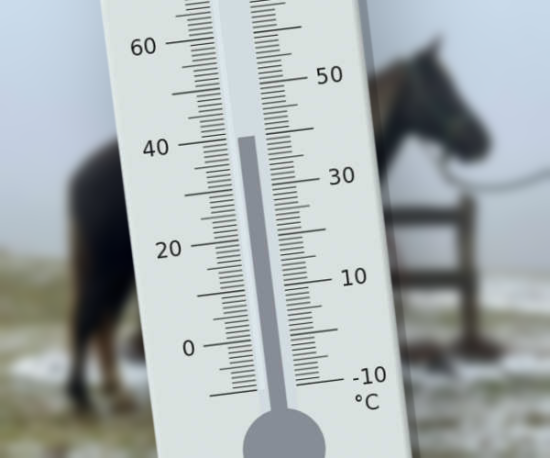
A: 40 °C
